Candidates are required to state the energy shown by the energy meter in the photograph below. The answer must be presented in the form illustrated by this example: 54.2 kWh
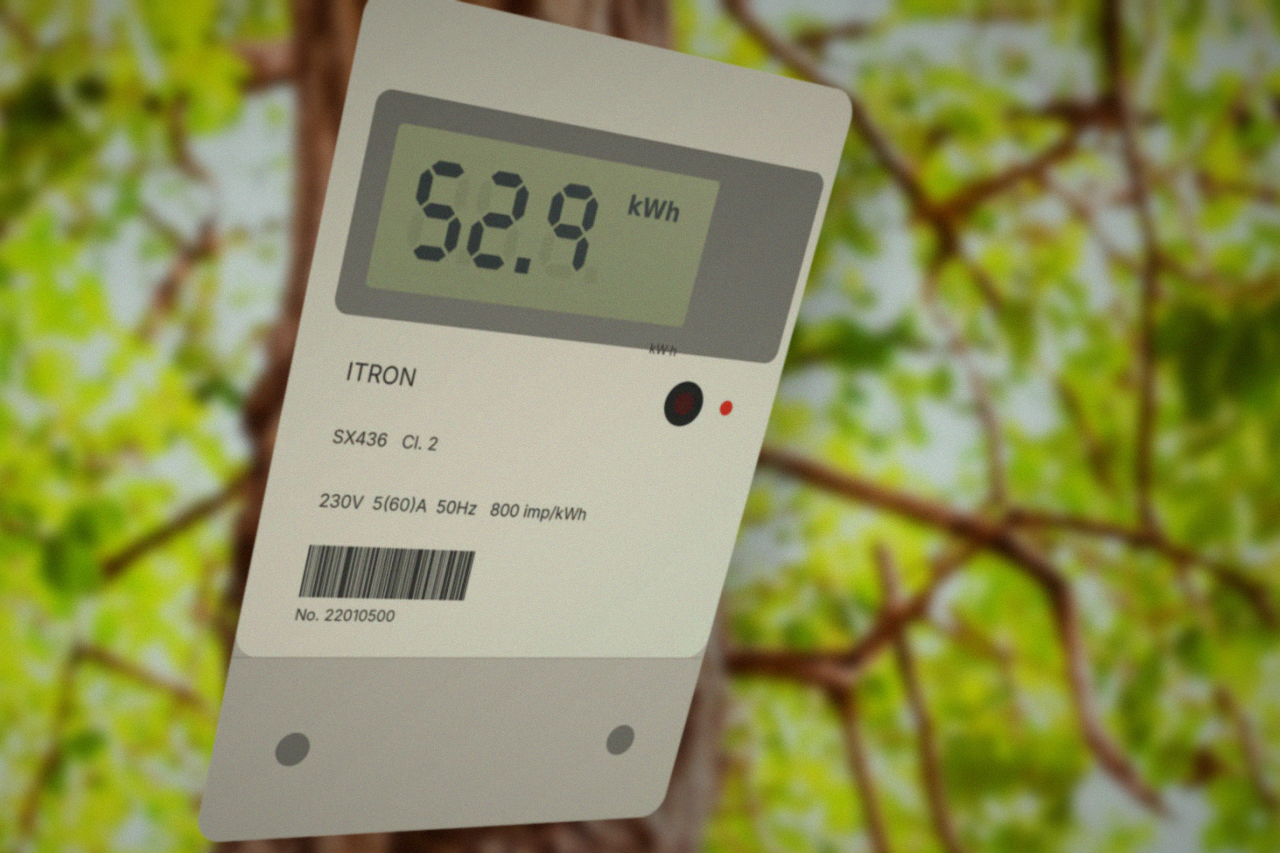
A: 52.9 kWh
